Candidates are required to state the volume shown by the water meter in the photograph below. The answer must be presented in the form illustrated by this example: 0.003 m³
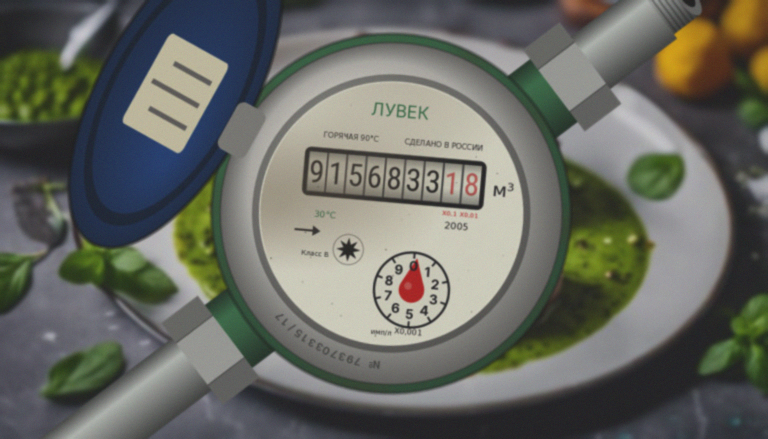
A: 9156833.180 m³
